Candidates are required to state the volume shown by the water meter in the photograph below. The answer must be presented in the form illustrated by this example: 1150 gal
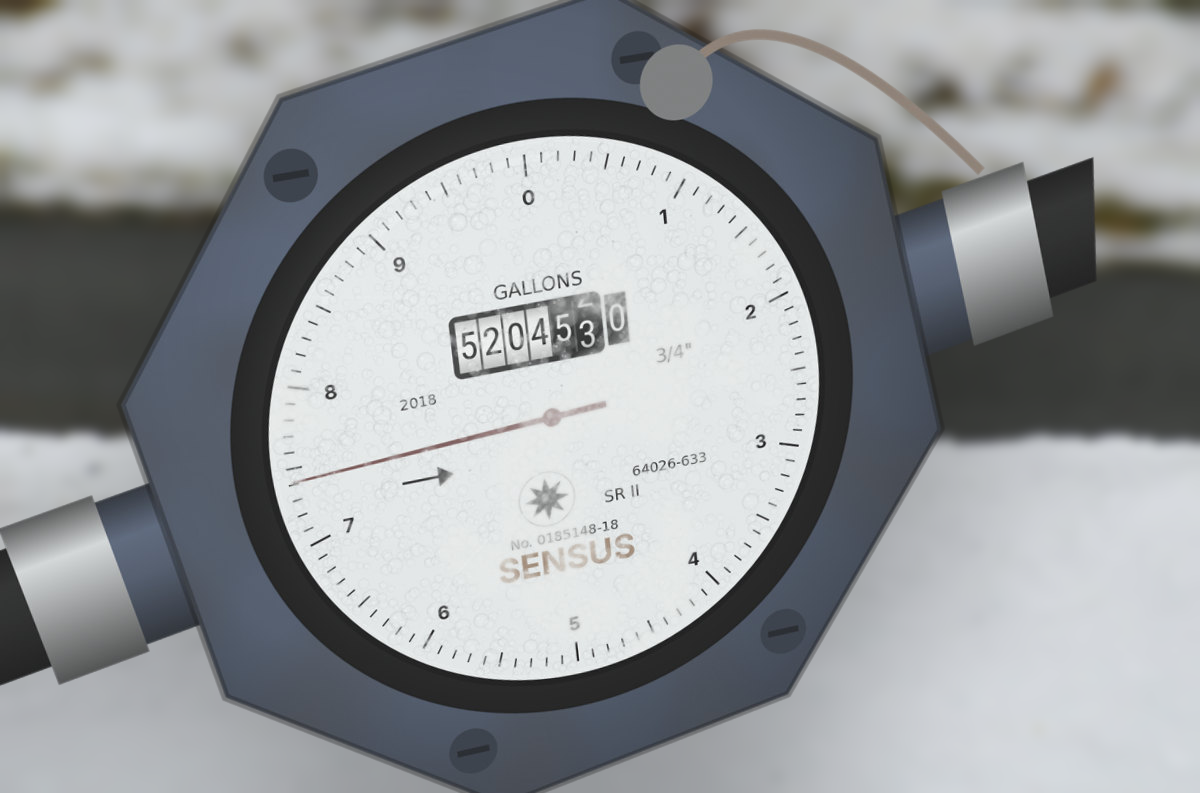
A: 5204527.4 gal
